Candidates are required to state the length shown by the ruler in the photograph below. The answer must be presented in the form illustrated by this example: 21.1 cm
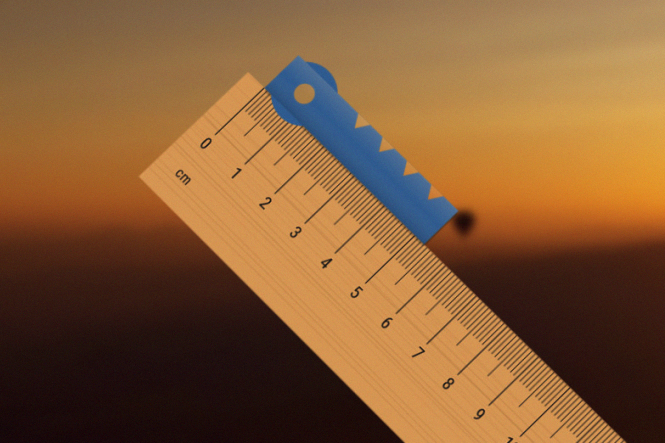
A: 5.3 cm
